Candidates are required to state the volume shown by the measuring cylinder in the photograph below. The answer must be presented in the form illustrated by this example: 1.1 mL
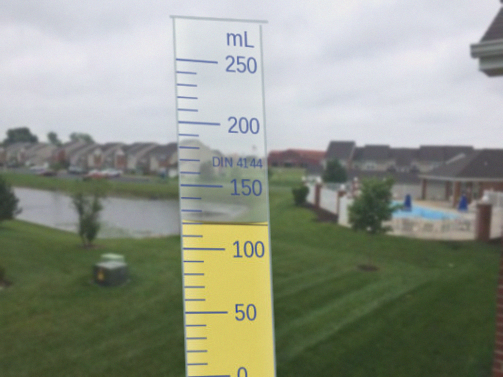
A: 120 mL
